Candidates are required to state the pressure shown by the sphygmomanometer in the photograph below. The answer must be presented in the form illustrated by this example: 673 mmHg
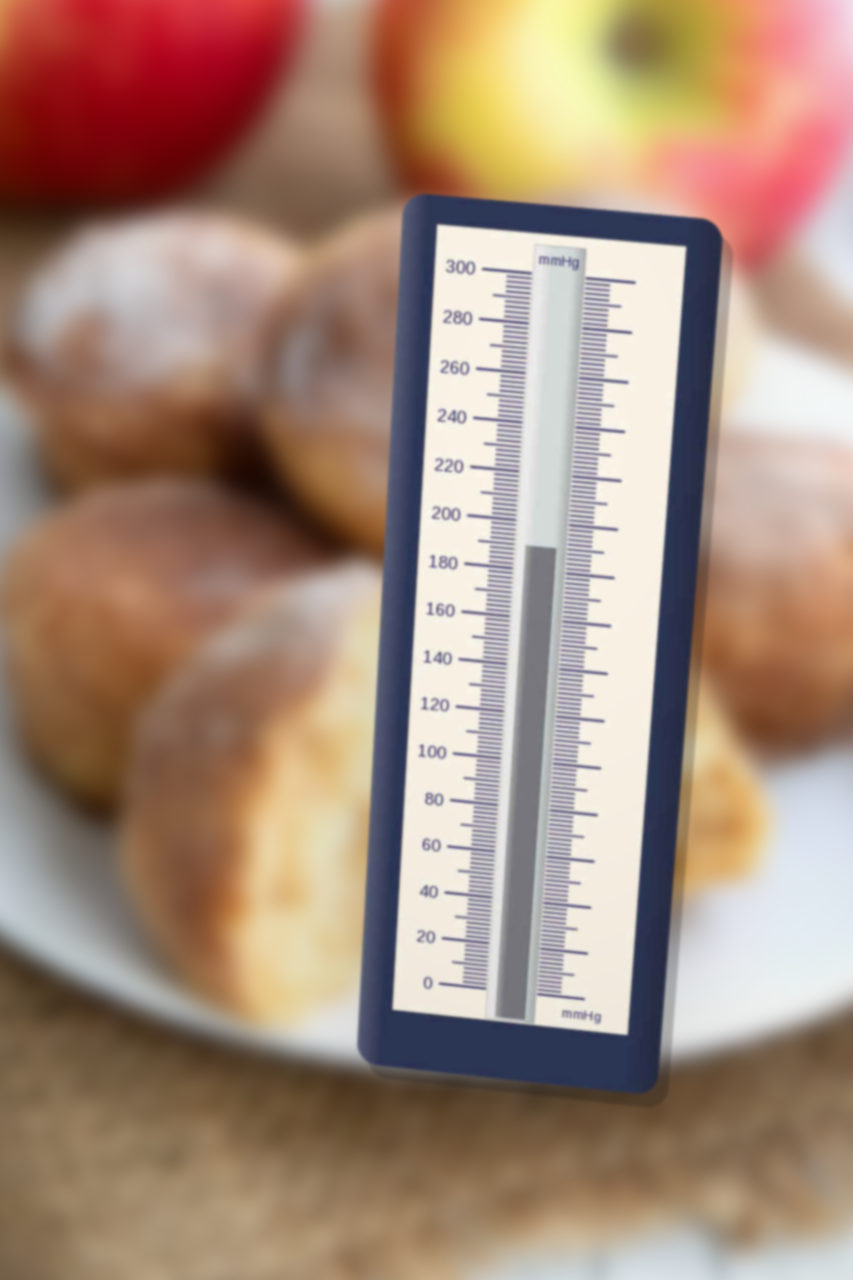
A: 190 mmHg
